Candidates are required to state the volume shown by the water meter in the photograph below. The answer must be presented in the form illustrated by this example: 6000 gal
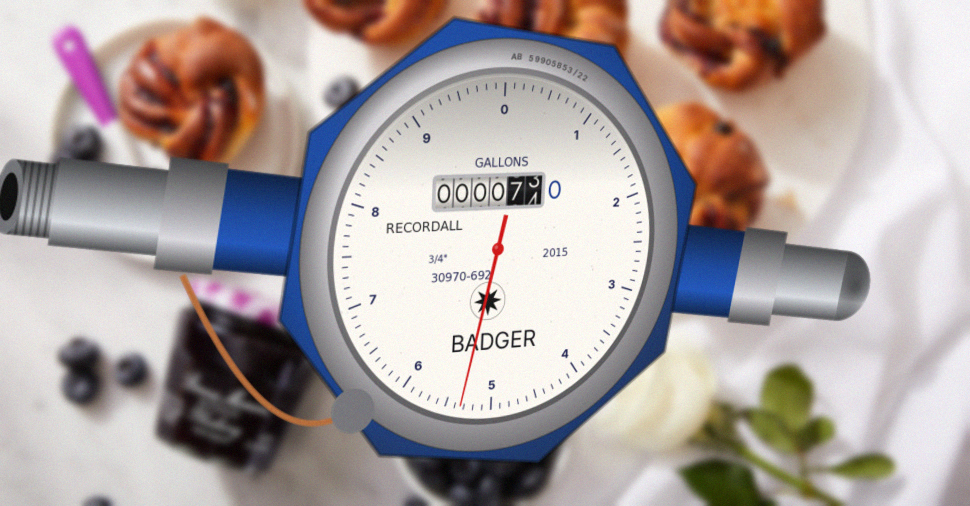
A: 735.3 gal
